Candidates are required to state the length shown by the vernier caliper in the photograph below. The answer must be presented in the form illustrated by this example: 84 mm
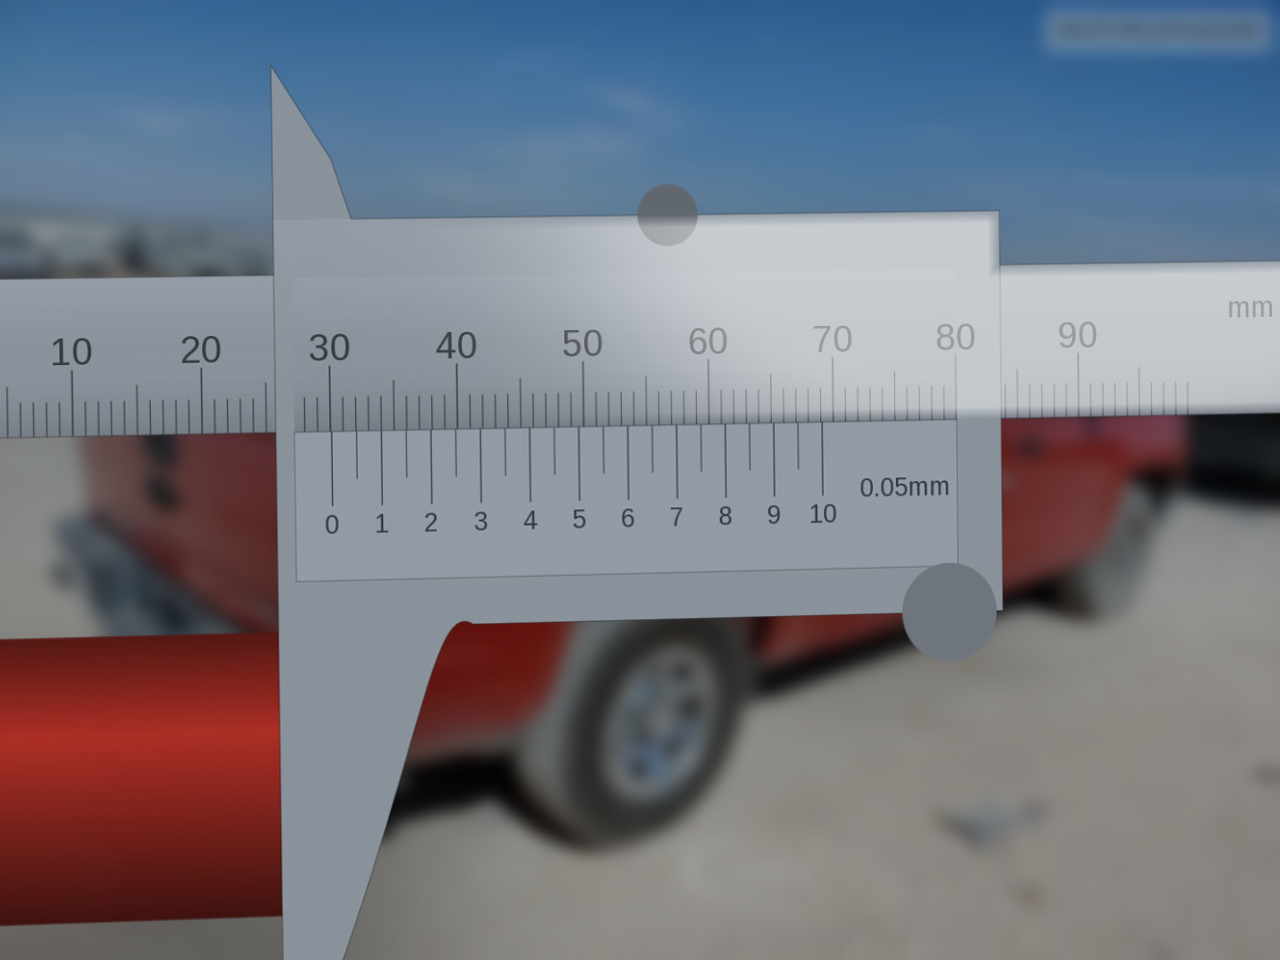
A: 30.1 mm
